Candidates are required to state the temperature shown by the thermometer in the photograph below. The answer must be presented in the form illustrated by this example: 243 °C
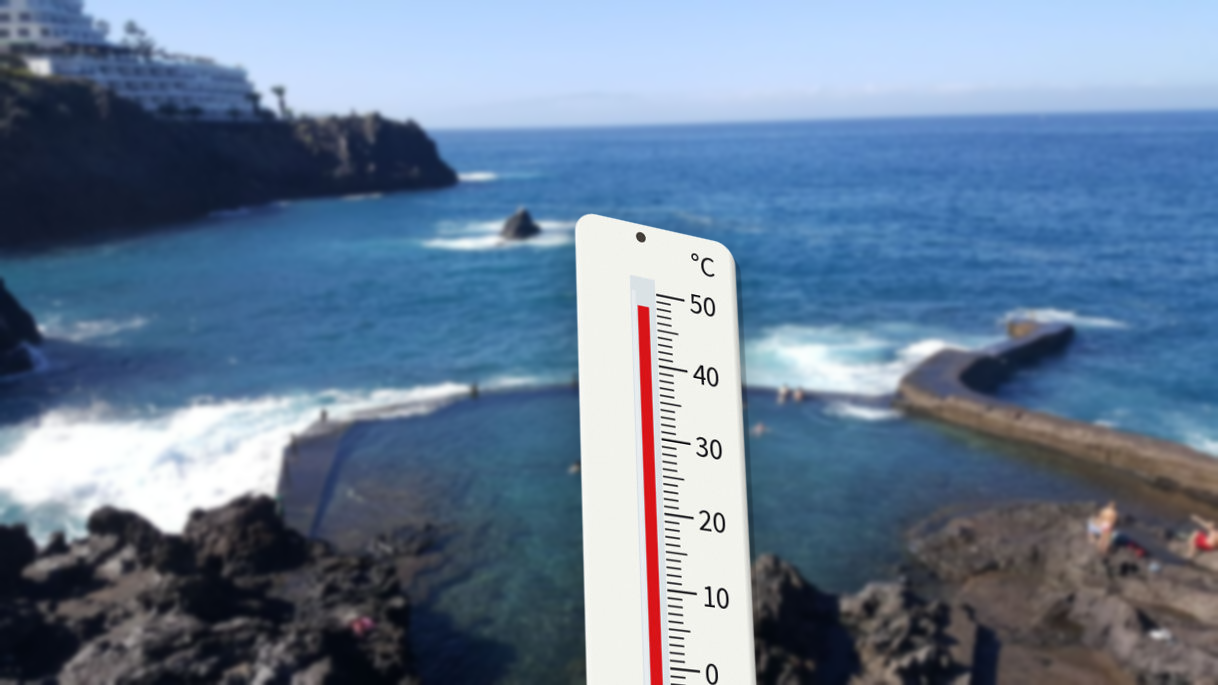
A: 48 °C
